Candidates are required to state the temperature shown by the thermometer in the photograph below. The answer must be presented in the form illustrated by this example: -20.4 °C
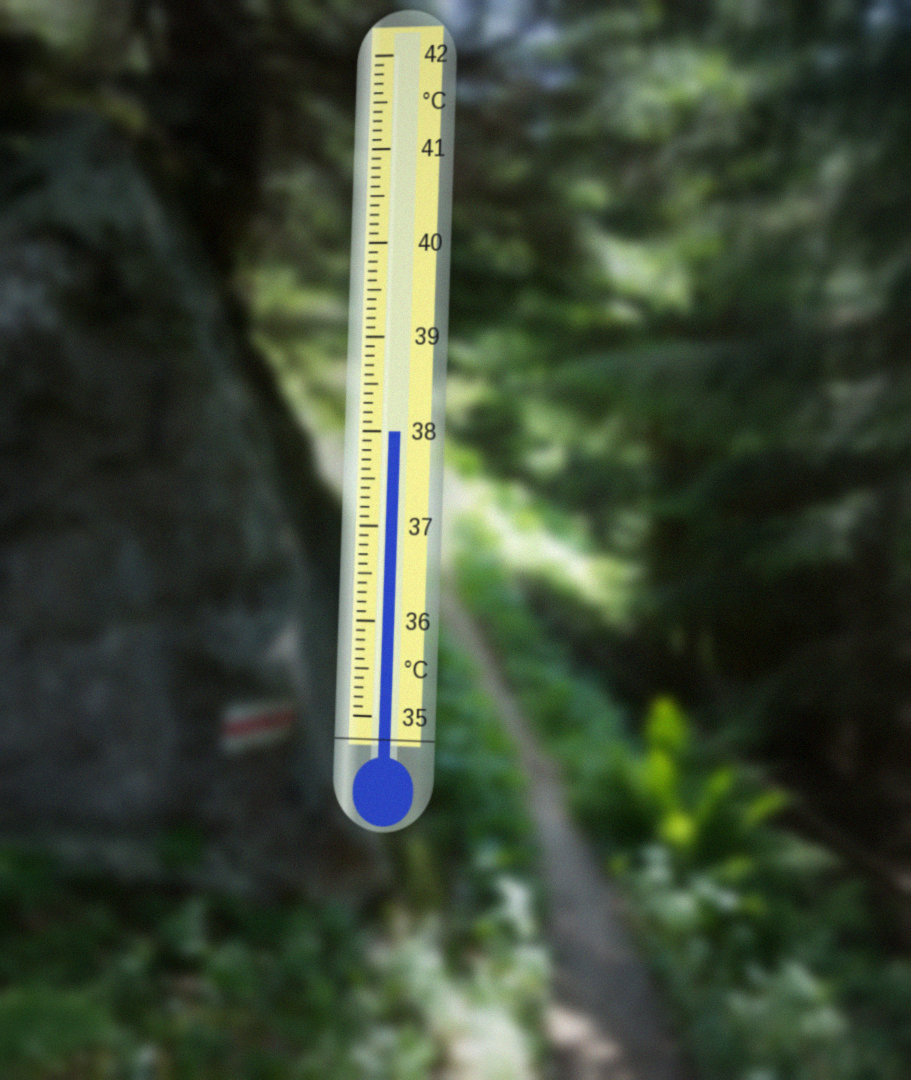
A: 38 °C
